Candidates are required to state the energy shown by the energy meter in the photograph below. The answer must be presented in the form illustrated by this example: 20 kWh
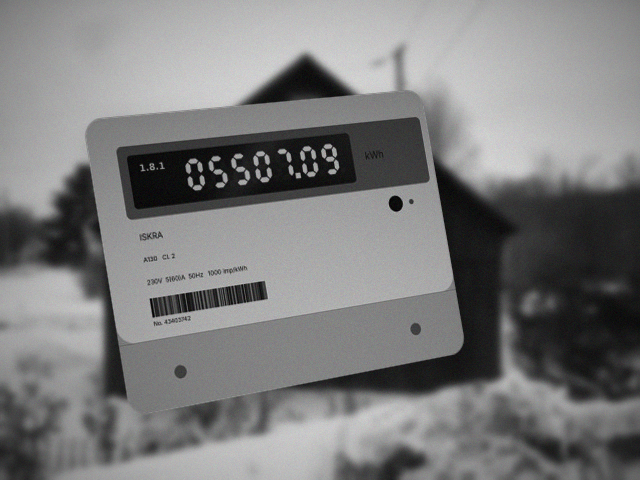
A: 5507.09 kWh
